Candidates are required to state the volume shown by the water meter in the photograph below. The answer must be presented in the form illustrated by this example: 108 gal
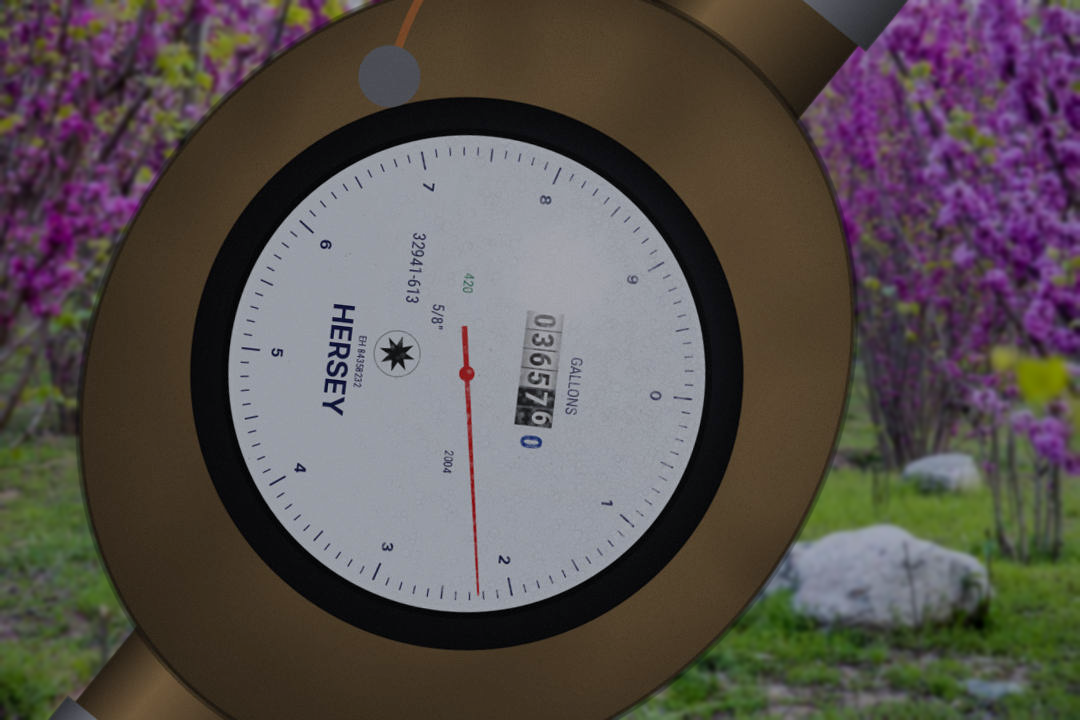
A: 365762.2 gal
